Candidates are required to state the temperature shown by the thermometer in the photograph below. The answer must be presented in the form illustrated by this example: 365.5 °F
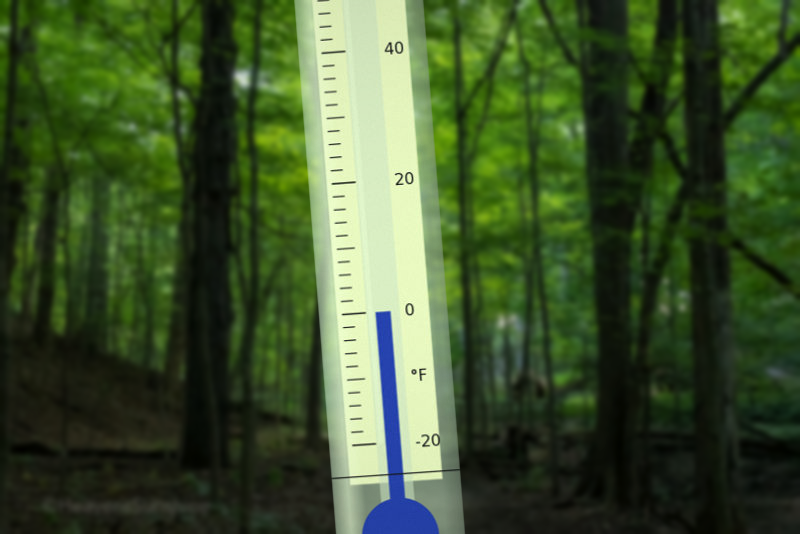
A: 0 °F
